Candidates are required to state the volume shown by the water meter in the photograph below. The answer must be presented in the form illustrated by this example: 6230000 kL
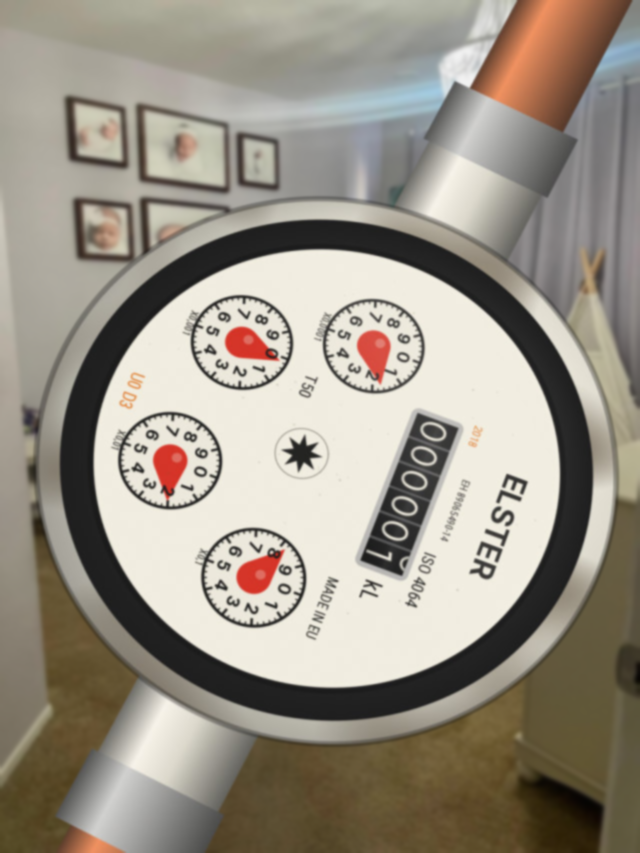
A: 0.8201 kL
